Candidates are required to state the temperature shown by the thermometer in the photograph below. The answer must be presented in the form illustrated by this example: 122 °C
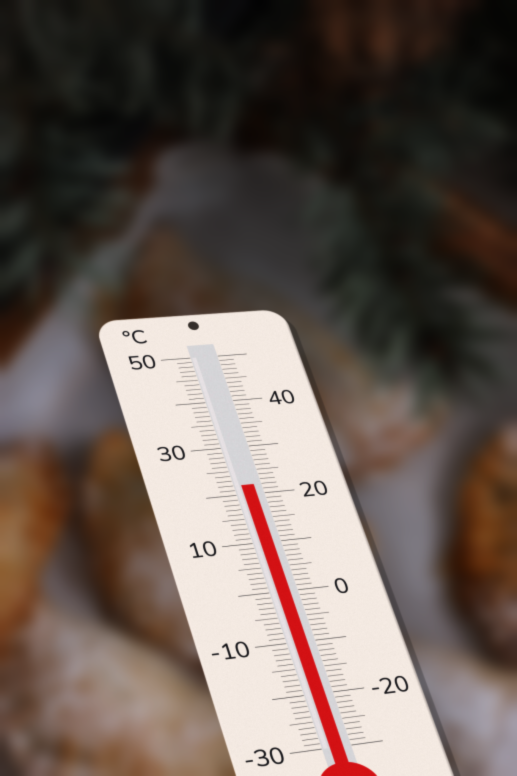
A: 22 °C
